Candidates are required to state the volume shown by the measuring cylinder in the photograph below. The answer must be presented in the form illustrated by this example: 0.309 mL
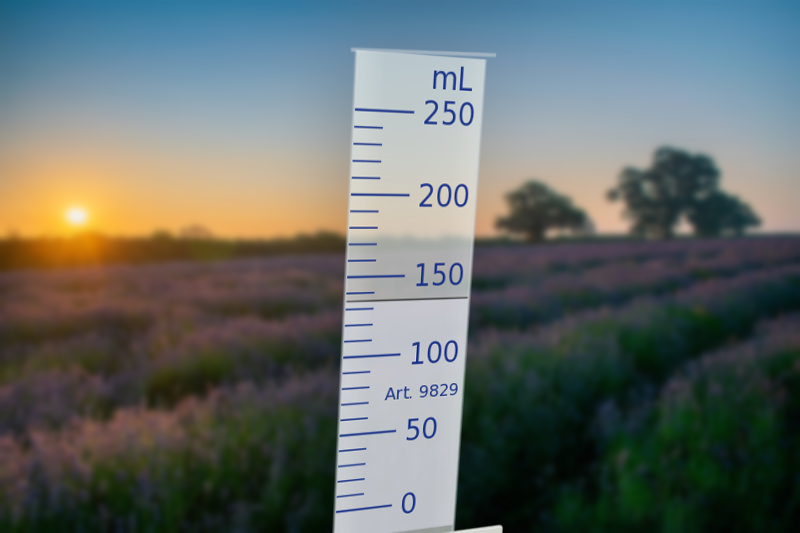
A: 135 mL
